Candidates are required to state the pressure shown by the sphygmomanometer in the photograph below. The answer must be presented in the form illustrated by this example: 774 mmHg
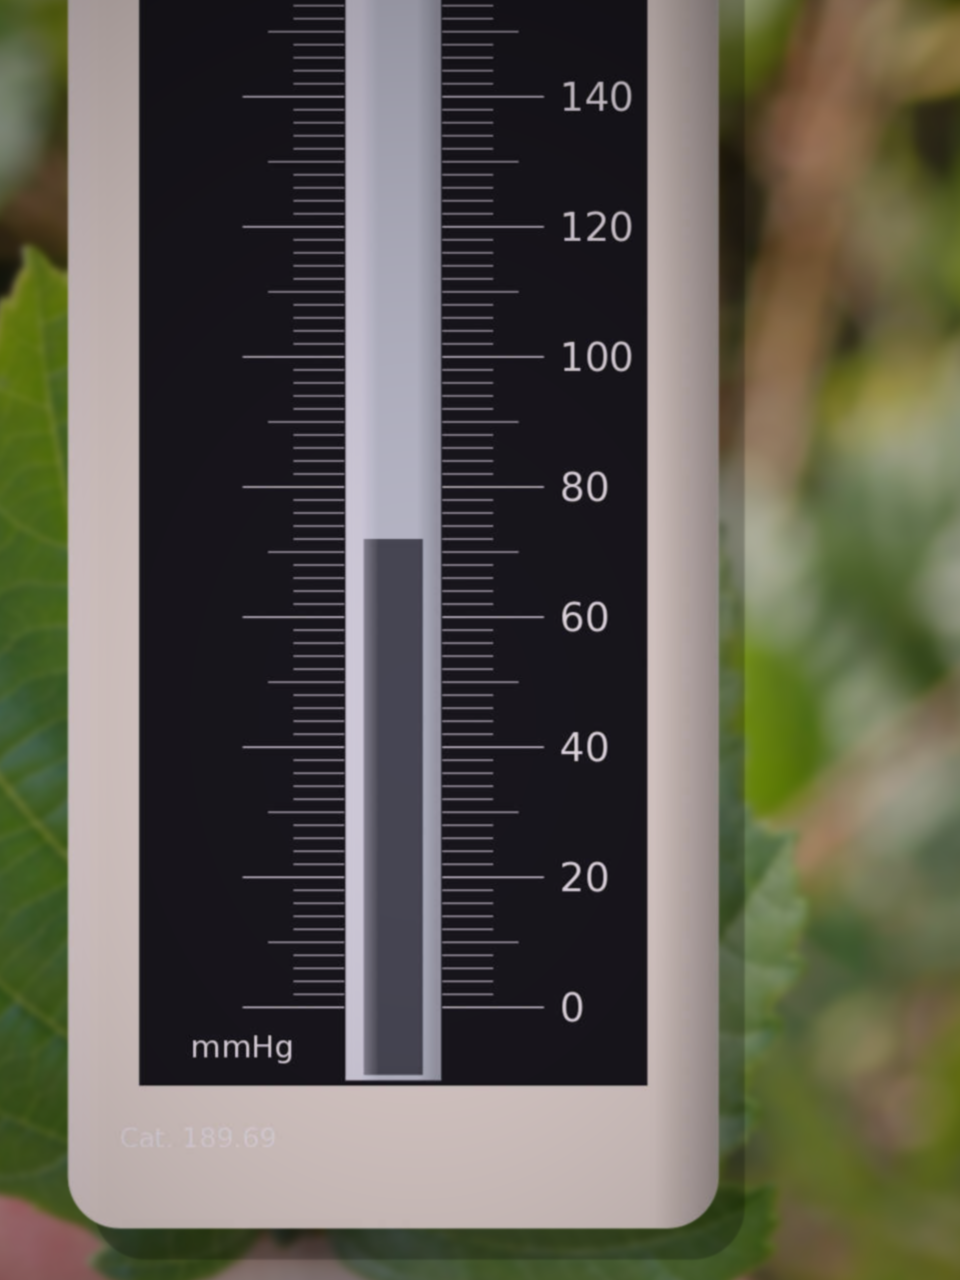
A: 72 mmHg
